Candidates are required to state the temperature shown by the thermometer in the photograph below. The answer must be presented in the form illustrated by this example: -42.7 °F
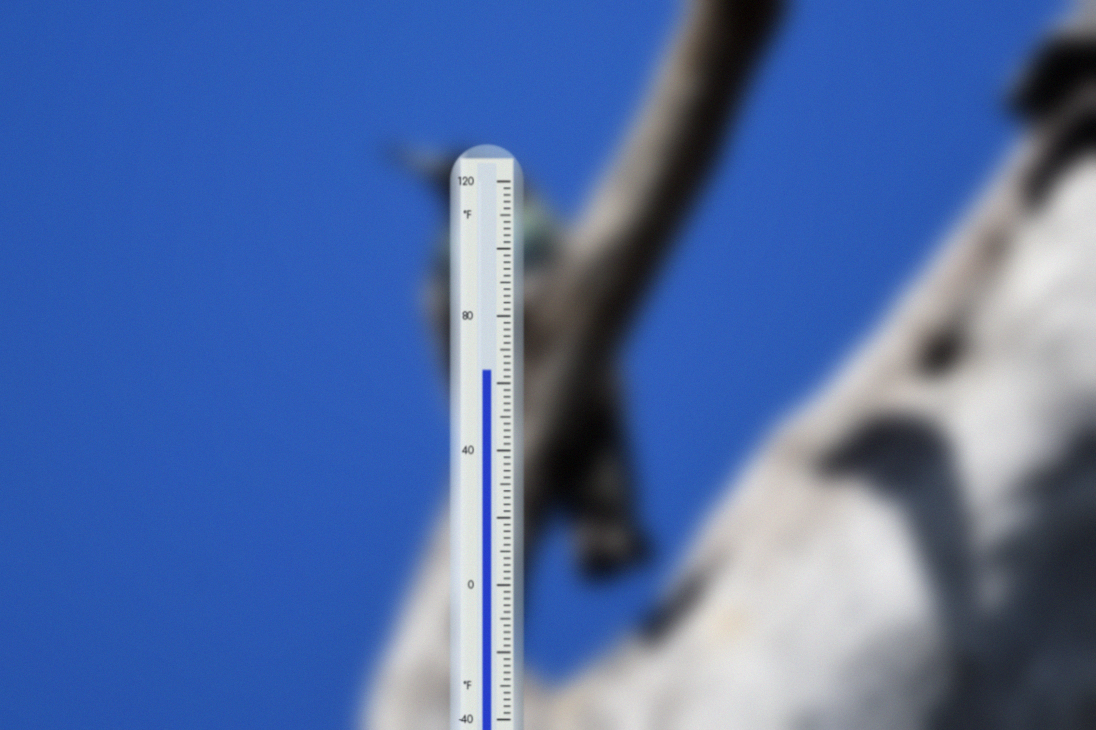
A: 64 °F
